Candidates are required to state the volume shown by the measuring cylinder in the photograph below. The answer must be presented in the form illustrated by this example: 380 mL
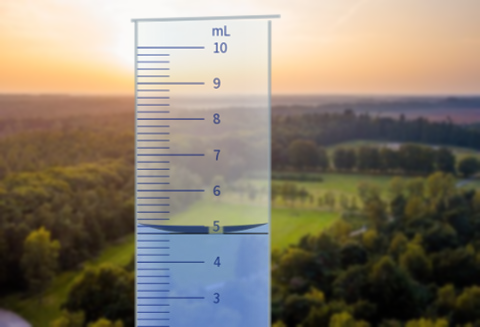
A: 4.8 mL
